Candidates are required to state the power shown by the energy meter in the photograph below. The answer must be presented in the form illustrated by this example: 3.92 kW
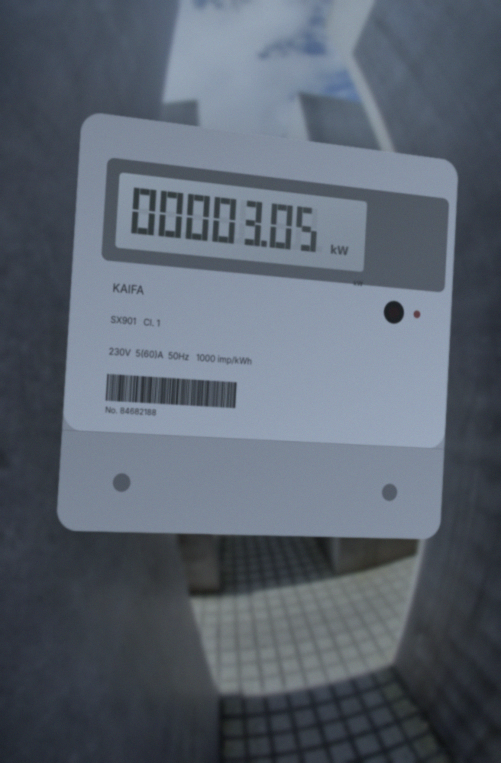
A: 3.05 kW
